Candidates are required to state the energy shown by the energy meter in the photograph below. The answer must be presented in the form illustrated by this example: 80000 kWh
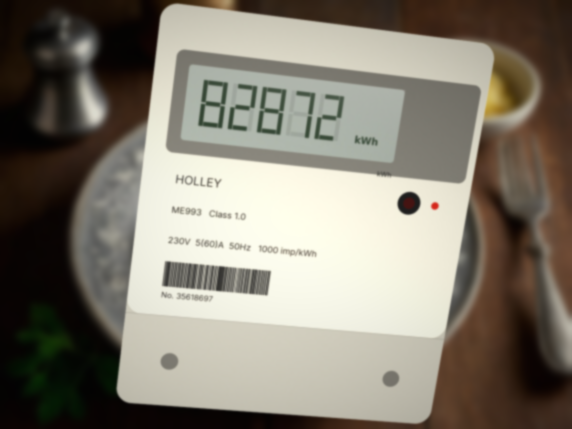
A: 82872 kWh
